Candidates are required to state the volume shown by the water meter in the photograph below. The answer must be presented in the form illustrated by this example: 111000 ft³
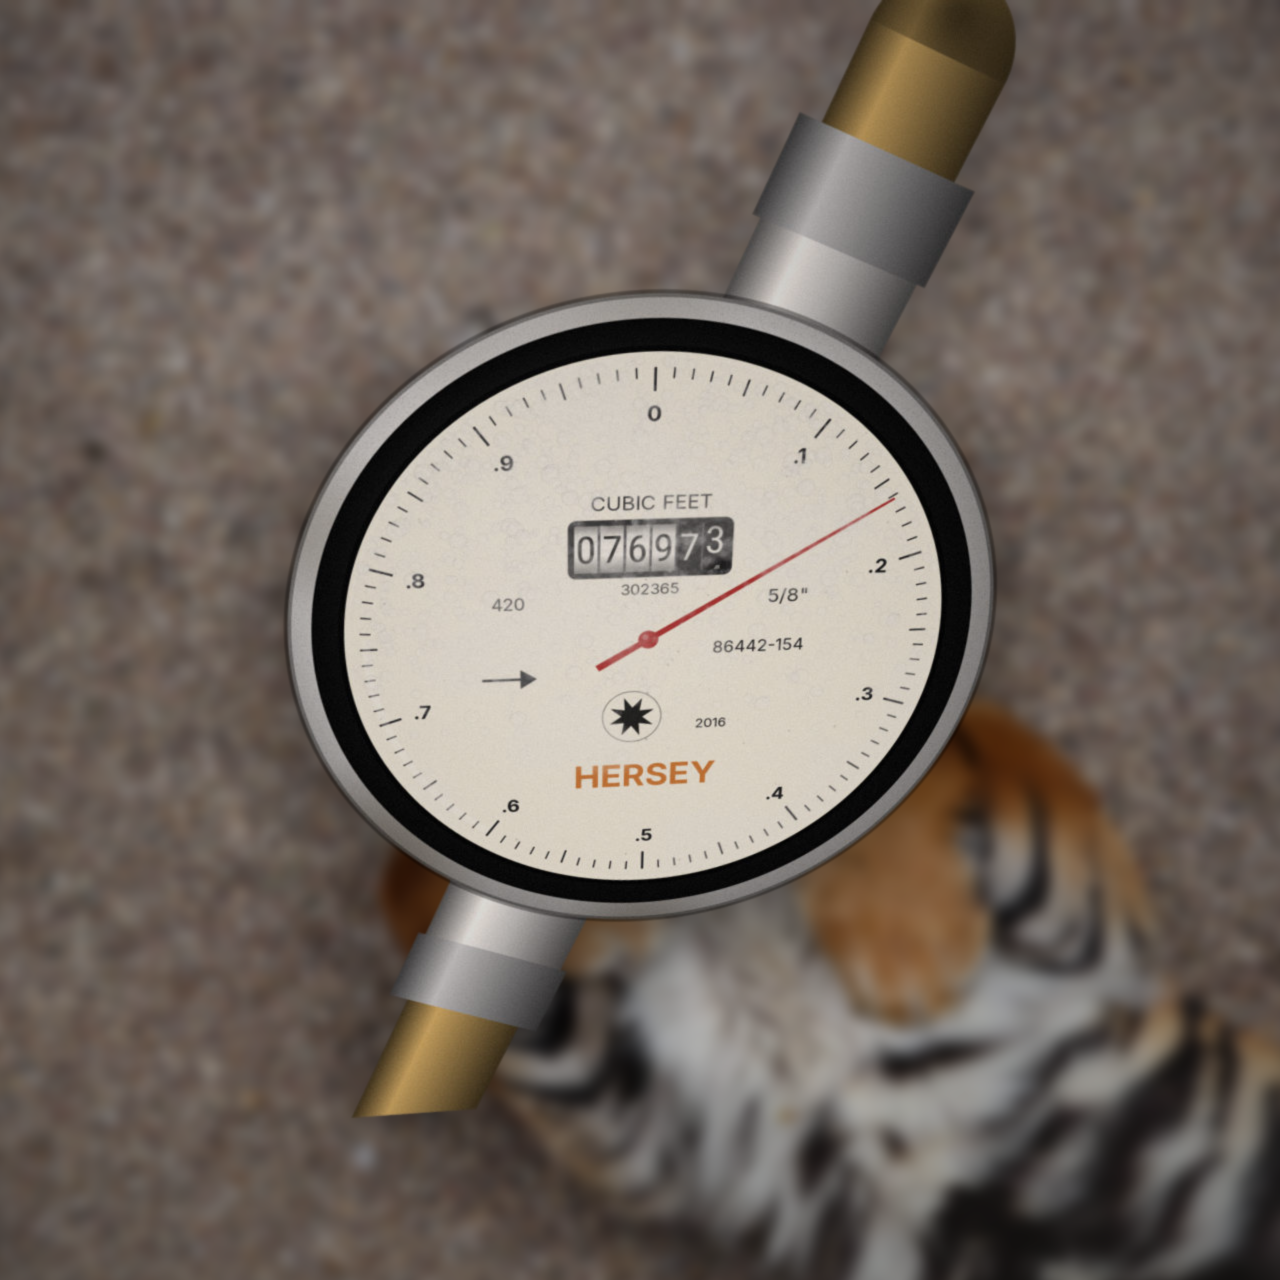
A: 76973.16 ft³
